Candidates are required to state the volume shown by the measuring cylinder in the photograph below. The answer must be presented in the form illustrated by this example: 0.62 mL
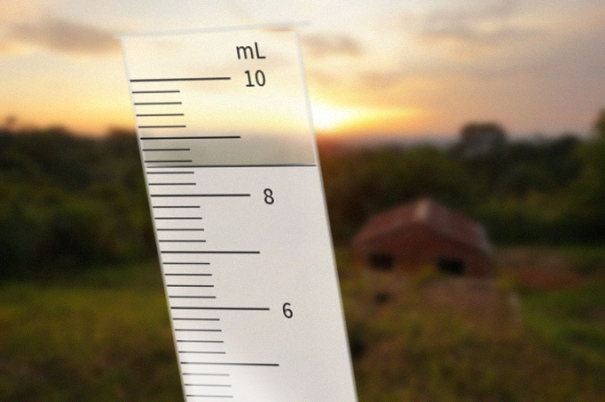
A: 8.5 mL
